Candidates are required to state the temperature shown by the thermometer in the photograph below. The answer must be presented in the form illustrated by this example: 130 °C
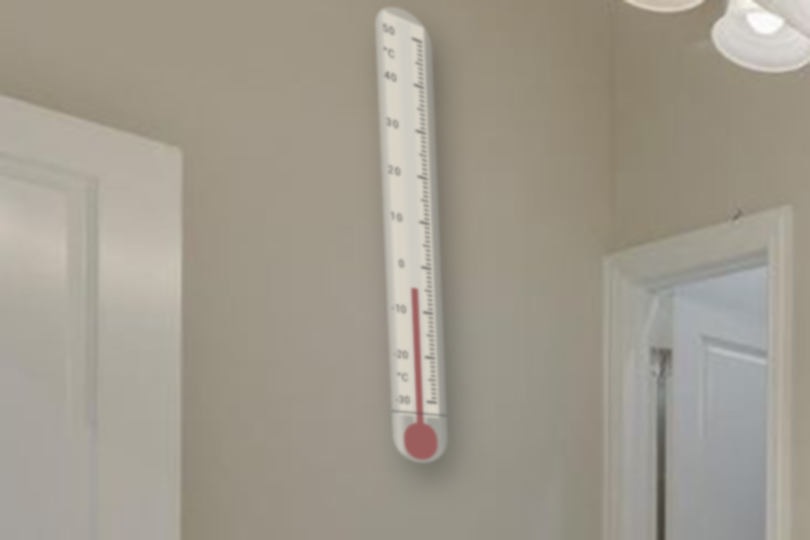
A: -5 °C
